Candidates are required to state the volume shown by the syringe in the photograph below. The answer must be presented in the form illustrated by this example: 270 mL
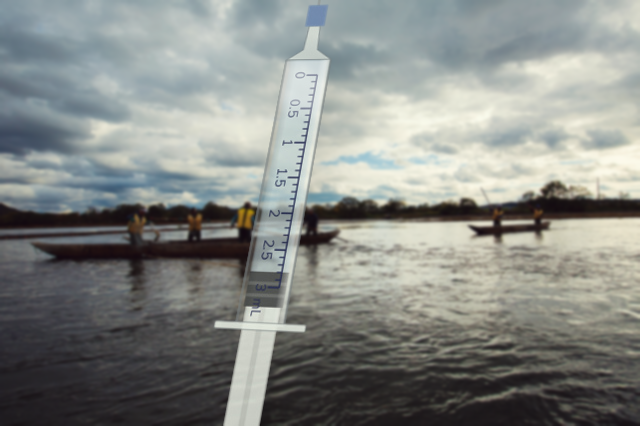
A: 2.8 mL
